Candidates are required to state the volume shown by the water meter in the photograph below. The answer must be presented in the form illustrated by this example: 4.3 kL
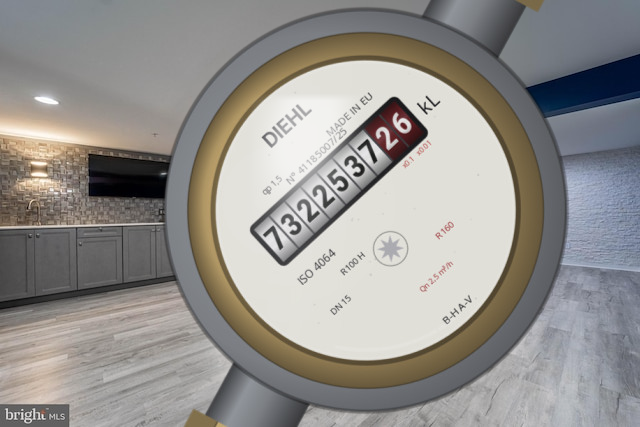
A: 7322537.26 kL
